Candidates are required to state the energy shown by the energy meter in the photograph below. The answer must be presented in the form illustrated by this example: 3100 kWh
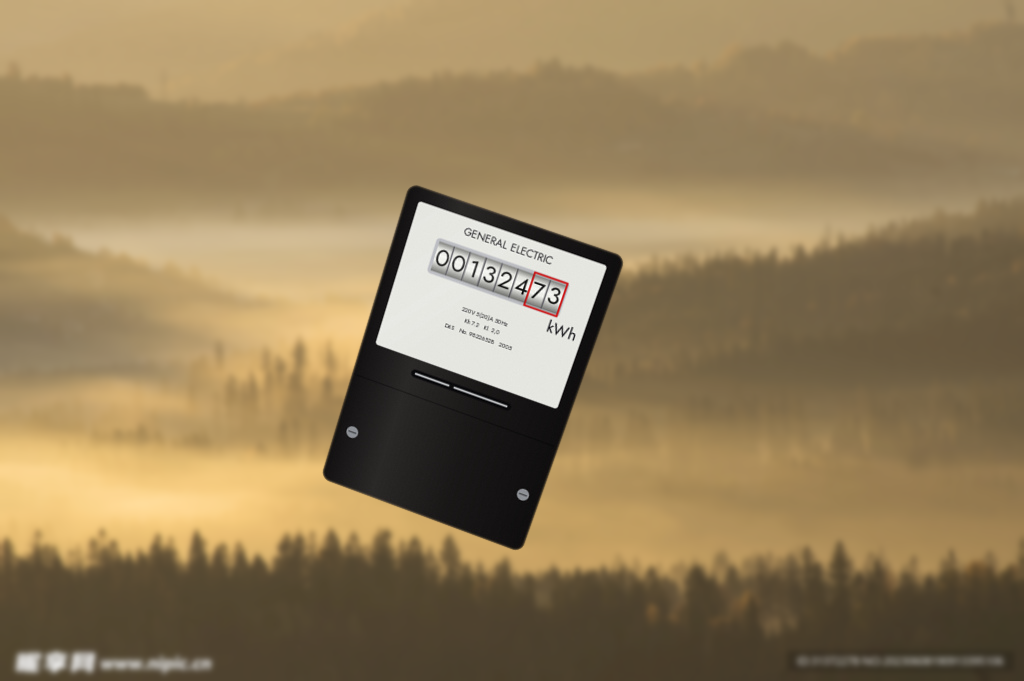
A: 1324.73 kWh
